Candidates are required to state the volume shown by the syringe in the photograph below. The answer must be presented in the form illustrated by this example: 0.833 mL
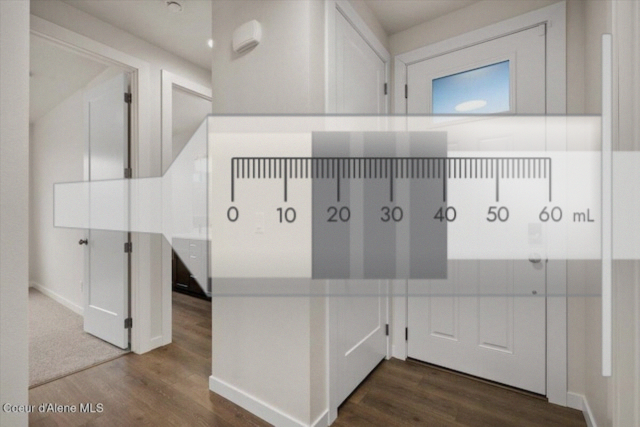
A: 15 mL
